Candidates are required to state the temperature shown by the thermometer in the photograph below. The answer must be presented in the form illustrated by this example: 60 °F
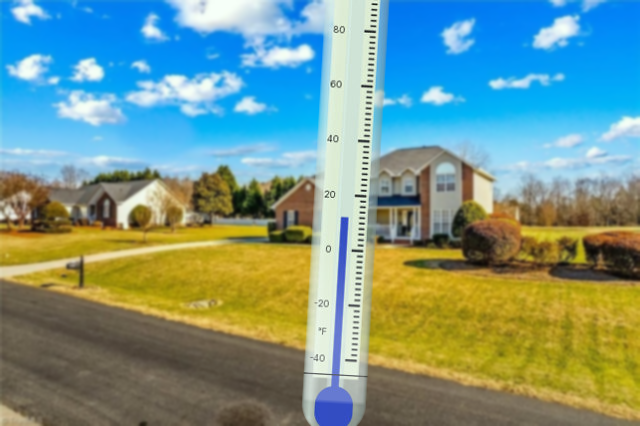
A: 12 °F
